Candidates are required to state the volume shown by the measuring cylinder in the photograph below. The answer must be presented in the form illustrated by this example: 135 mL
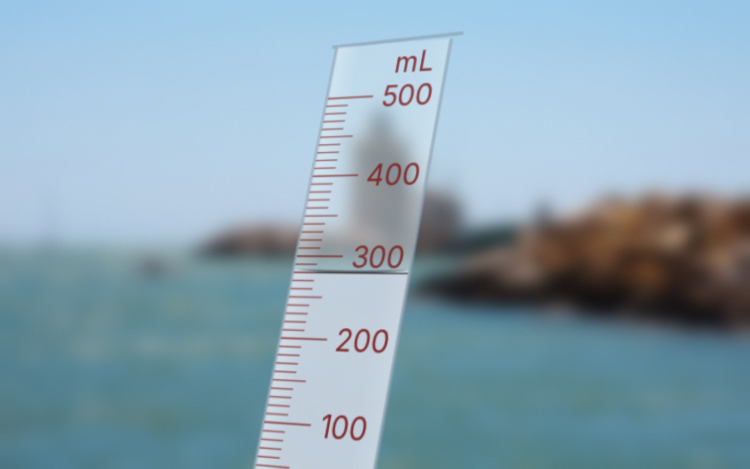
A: 280 mL
